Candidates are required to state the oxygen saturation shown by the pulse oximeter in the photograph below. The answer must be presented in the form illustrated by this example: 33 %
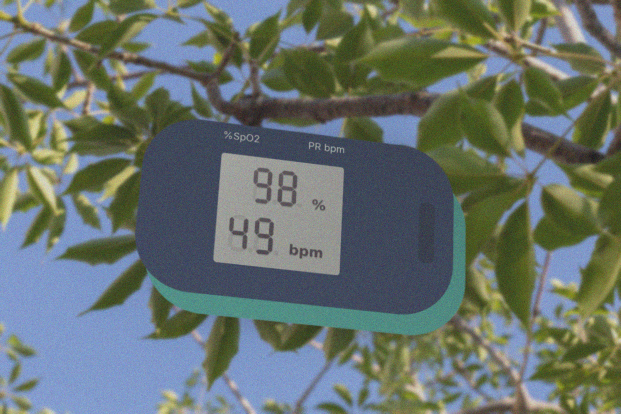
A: 98 %
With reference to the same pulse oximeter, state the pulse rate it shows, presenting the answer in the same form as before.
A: 49 bpm
